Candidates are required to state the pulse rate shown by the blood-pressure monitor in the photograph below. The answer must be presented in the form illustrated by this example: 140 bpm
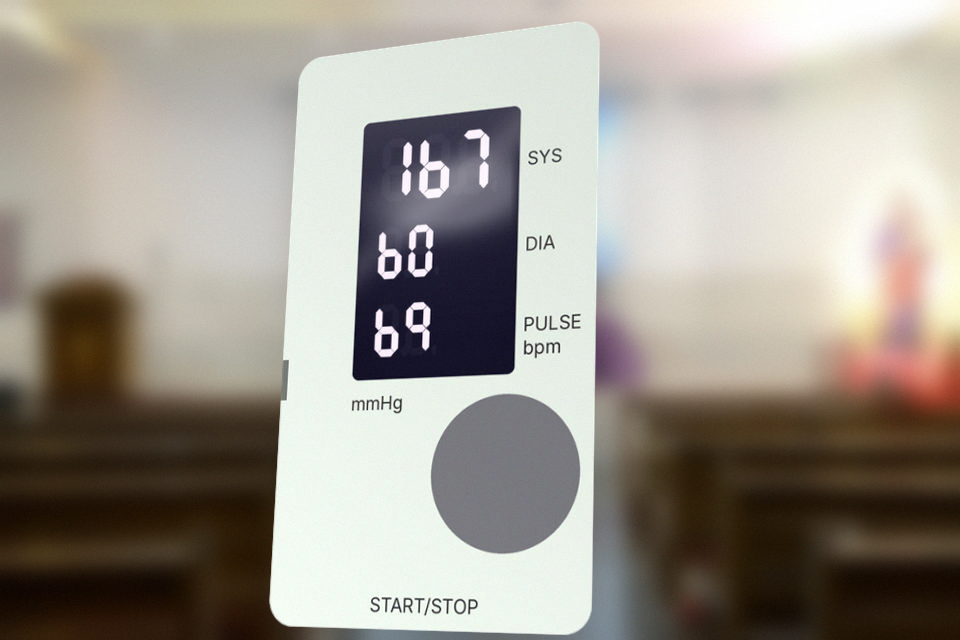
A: 69 bpm
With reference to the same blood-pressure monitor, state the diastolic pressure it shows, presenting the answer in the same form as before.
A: 60 mmHg
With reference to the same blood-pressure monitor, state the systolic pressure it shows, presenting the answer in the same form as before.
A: 167 mmHg
